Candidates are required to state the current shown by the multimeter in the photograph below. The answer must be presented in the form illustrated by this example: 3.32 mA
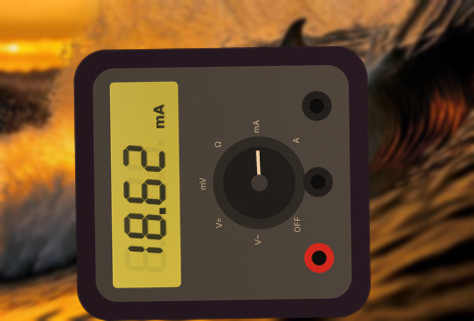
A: 18.62 mA
